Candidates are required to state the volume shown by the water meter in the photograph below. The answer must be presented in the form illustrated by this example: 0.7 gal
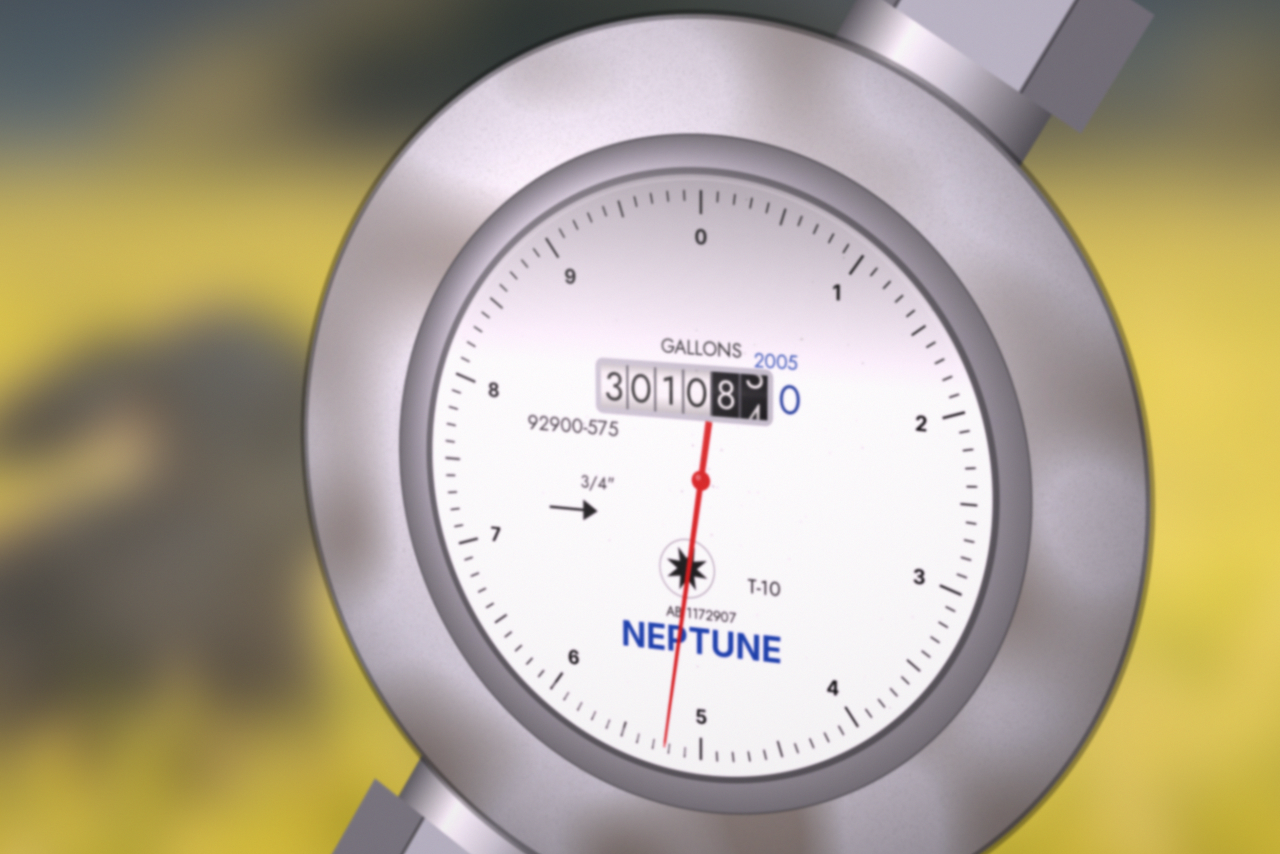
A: 3010835.2 gal
